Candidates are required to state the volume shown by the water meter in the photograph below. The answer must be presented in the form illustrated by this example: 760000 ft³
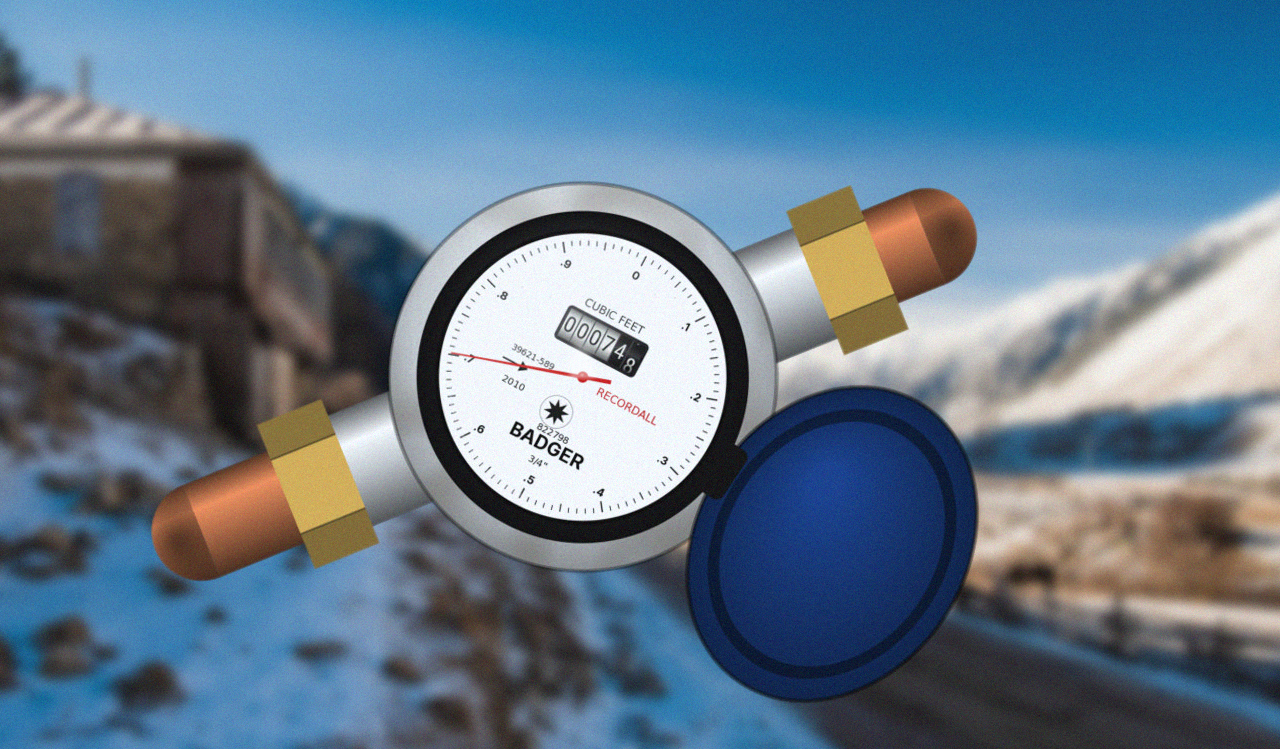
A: 747.70 ft³
